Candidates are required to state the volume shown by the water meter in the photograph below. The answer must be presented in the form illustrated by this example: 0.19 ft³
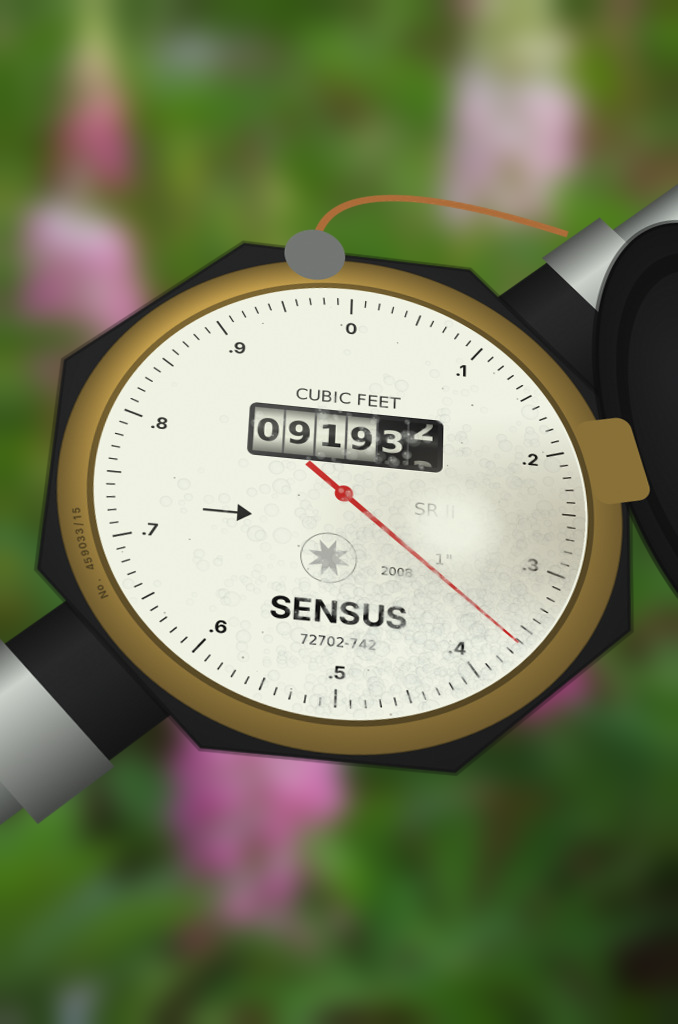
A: 91932.36 ft³
